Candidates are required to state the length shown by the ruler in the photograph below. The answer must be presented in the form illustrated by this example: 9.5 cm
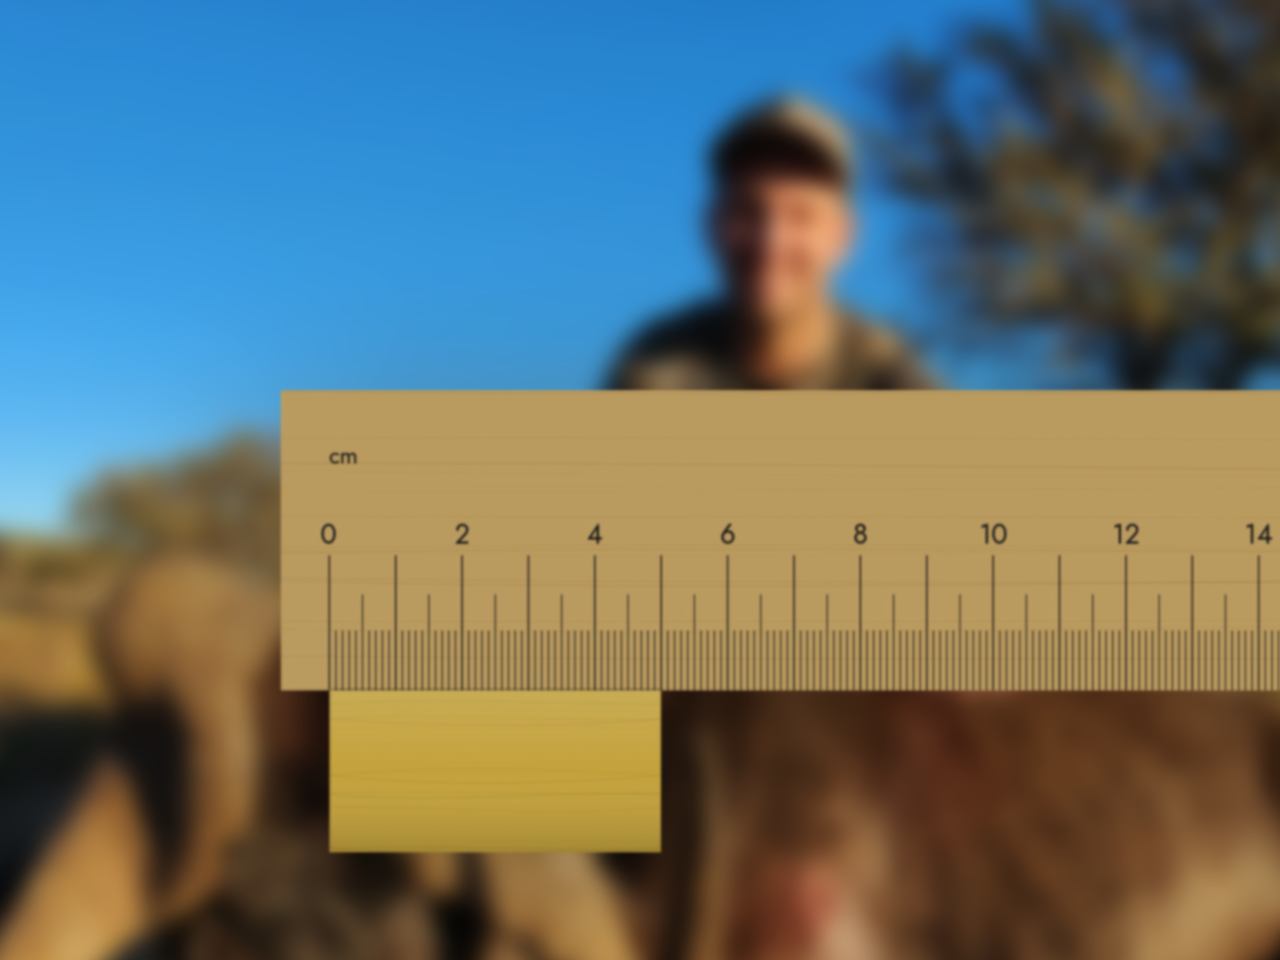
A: 5 cm
